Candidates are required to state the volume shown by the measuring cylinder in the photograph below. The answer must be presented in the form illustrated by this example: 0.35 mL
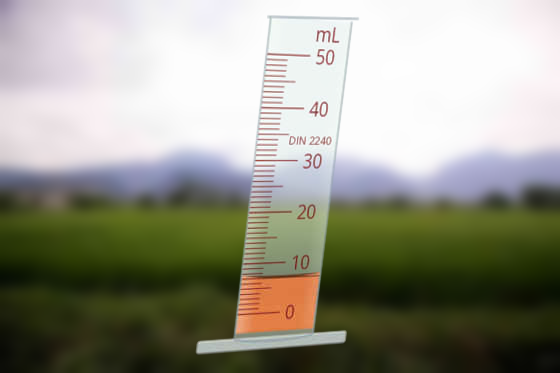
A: 7 mL
